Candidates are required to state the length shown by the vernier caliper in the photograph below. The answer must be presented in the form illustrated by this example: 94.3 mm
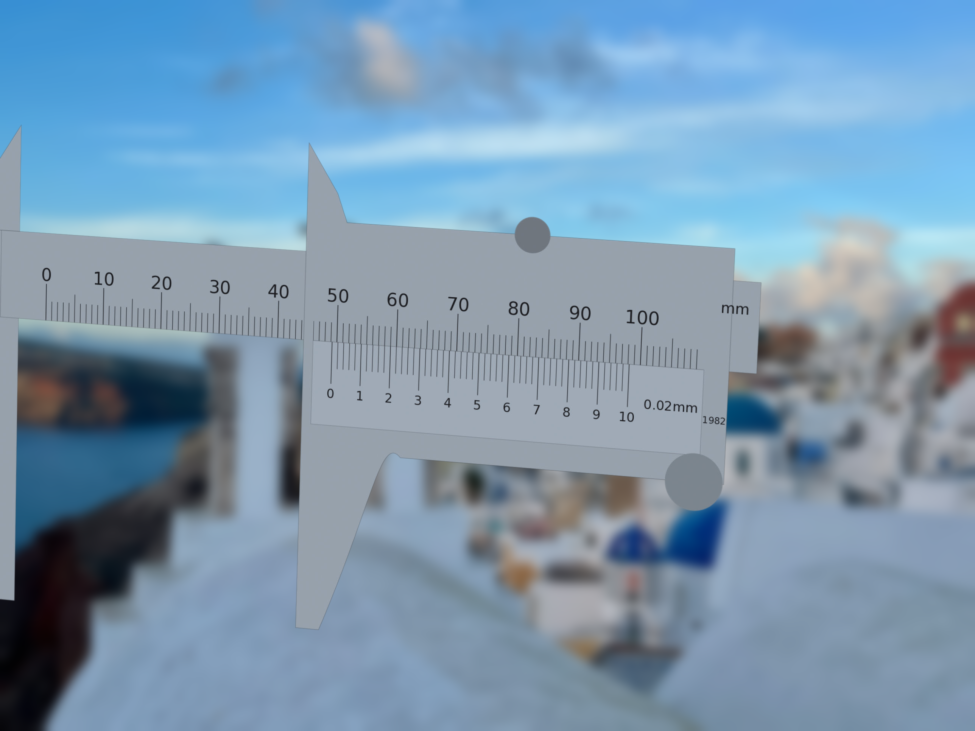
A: 49.2 mm
